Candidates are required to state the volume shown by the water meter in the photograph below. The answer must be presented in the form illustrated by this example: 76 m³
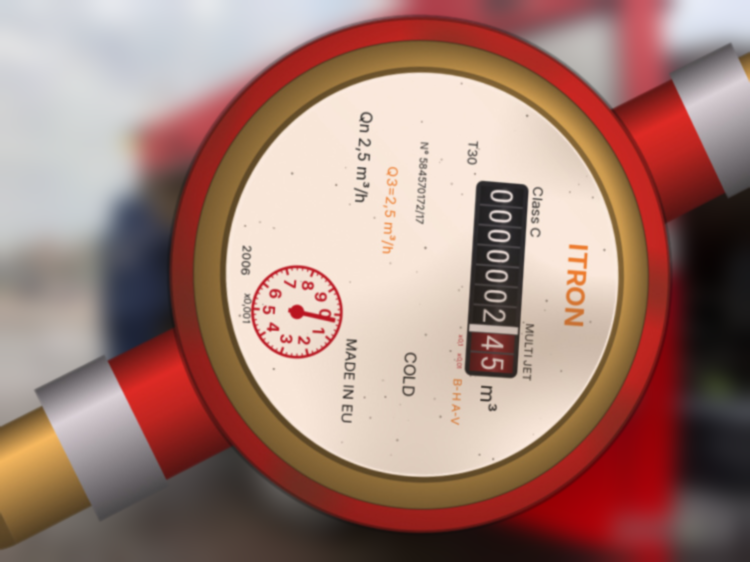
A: 2.450 m³
